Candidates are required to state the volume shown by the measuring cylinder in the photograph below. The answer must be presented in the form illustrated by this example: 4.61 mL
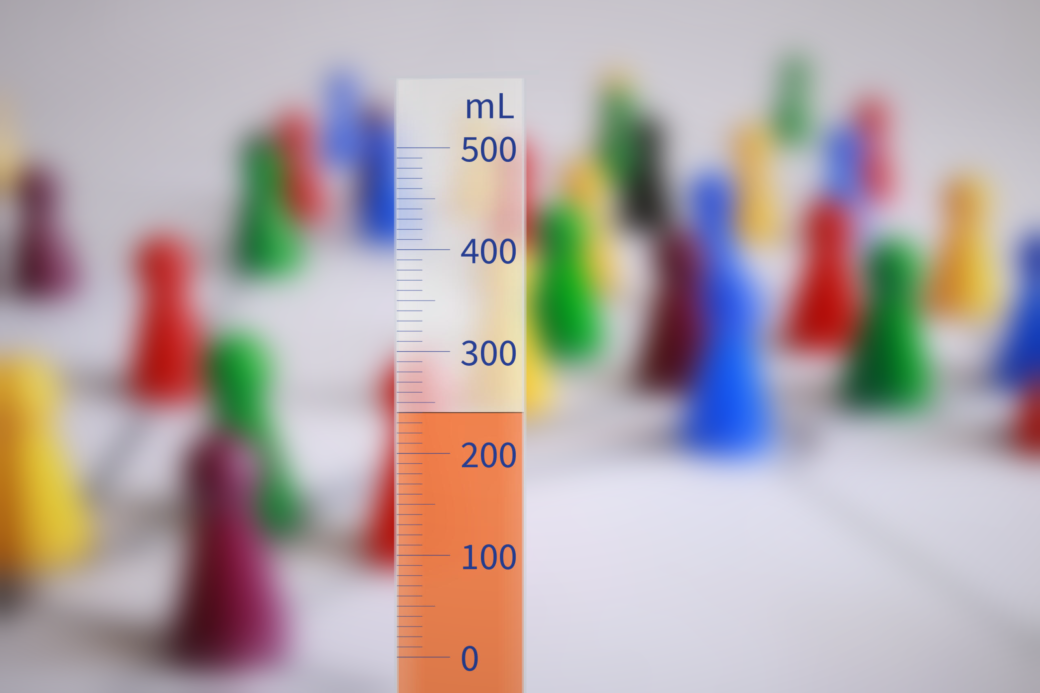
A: 240 mL
